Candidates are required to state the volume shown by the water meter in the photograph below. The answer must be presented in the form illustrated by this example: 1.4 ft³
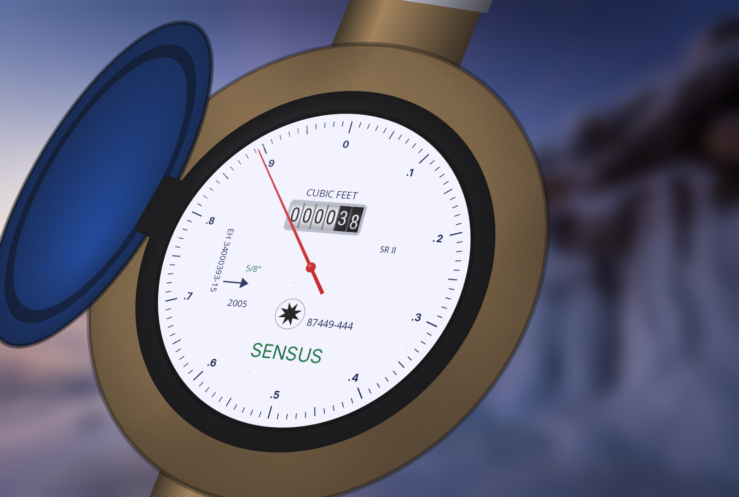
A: 37.89 ft³
